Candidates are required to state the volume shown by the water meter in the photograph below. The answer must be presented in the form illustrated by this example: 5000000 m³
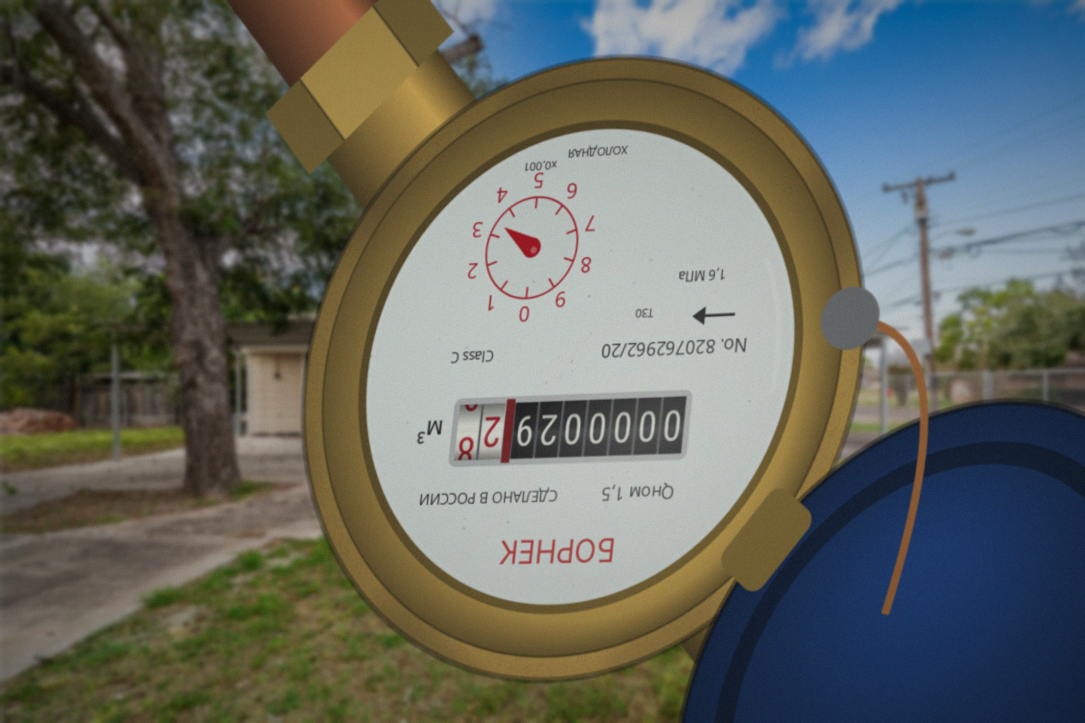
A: 29.283 m³
